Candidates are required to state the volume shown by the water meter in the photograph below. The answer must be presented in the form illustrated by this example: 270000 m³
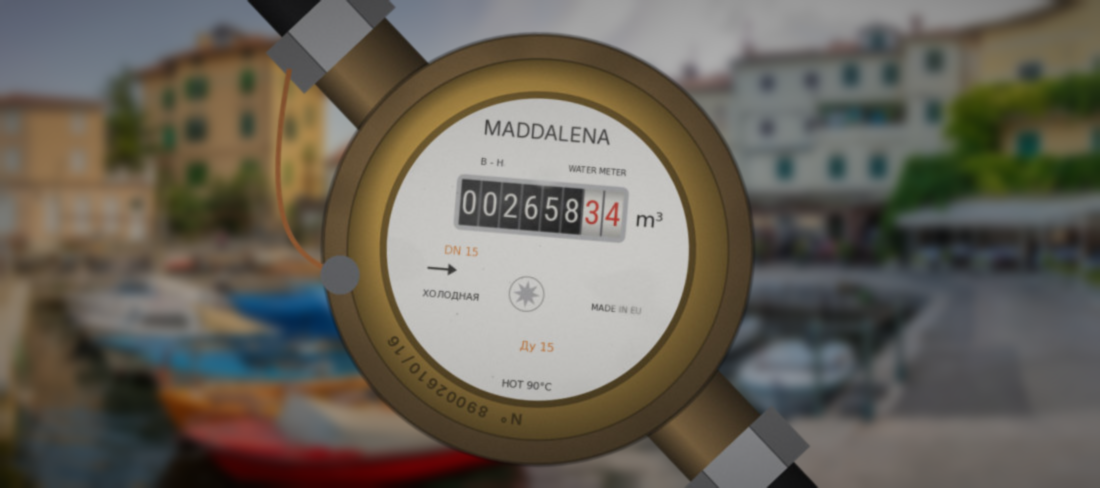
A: 2658.34 m³
